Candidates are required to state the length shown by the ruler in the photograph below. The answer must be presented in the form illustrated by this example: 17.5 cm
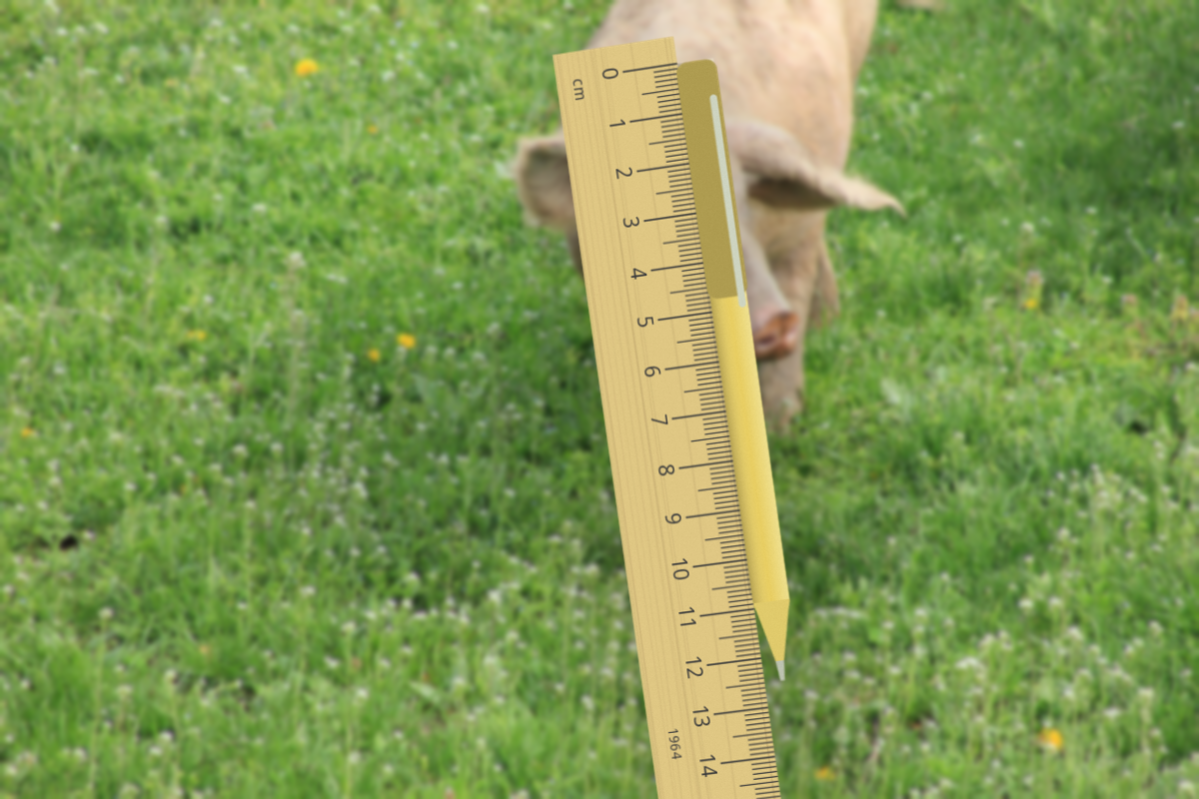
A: 12.5 cm
